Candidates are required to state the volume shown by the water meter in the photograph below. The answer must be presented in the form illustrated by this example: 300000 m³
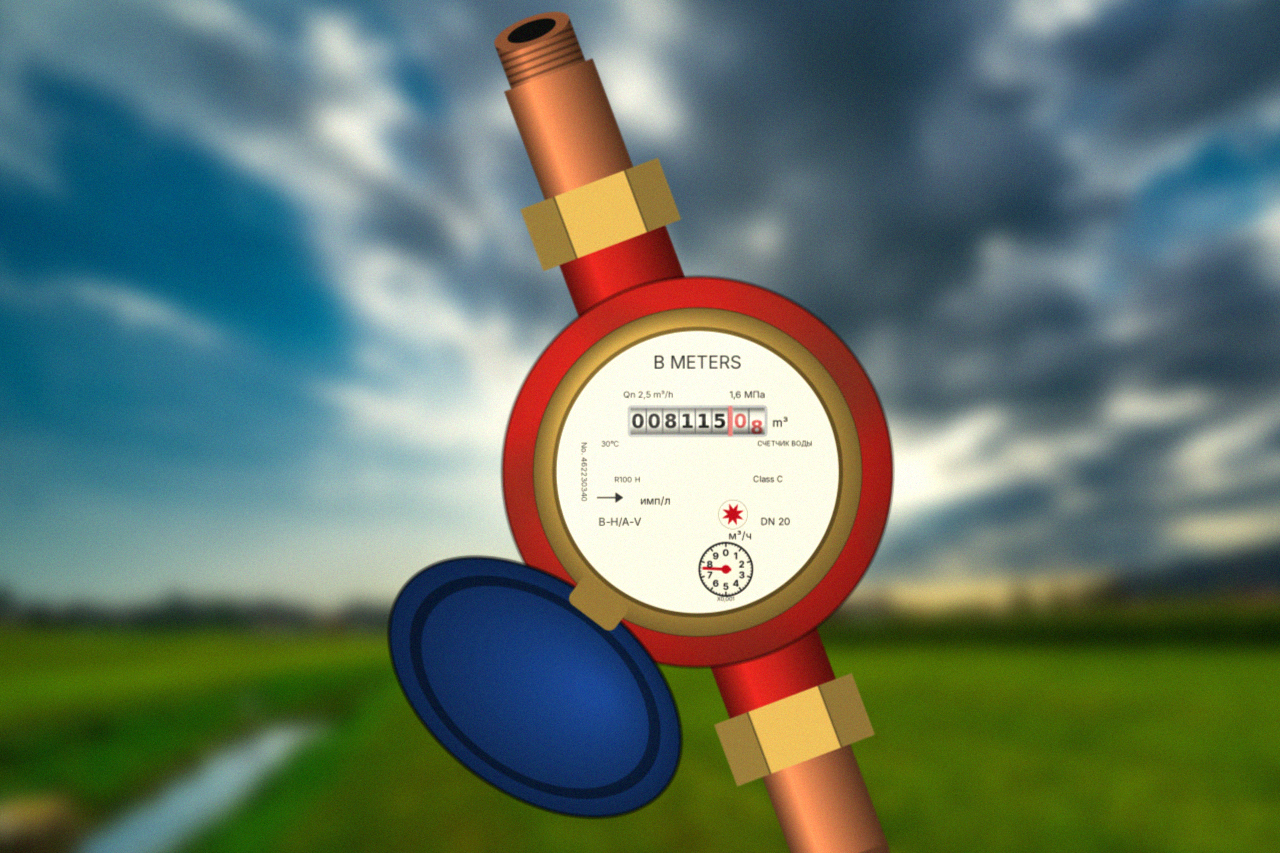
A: 8115.077 m³
